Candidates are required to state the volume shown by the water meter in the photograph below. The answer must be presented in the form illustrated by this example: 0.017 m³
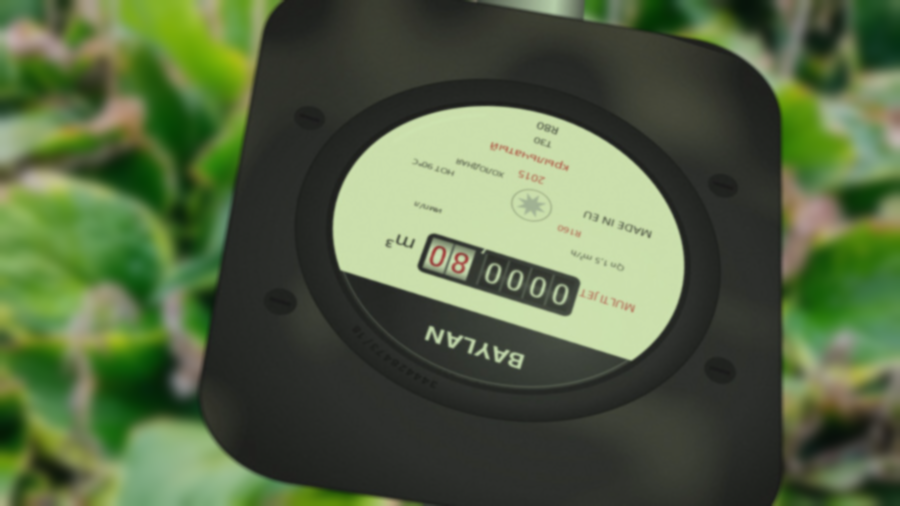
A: 0.80 m³
